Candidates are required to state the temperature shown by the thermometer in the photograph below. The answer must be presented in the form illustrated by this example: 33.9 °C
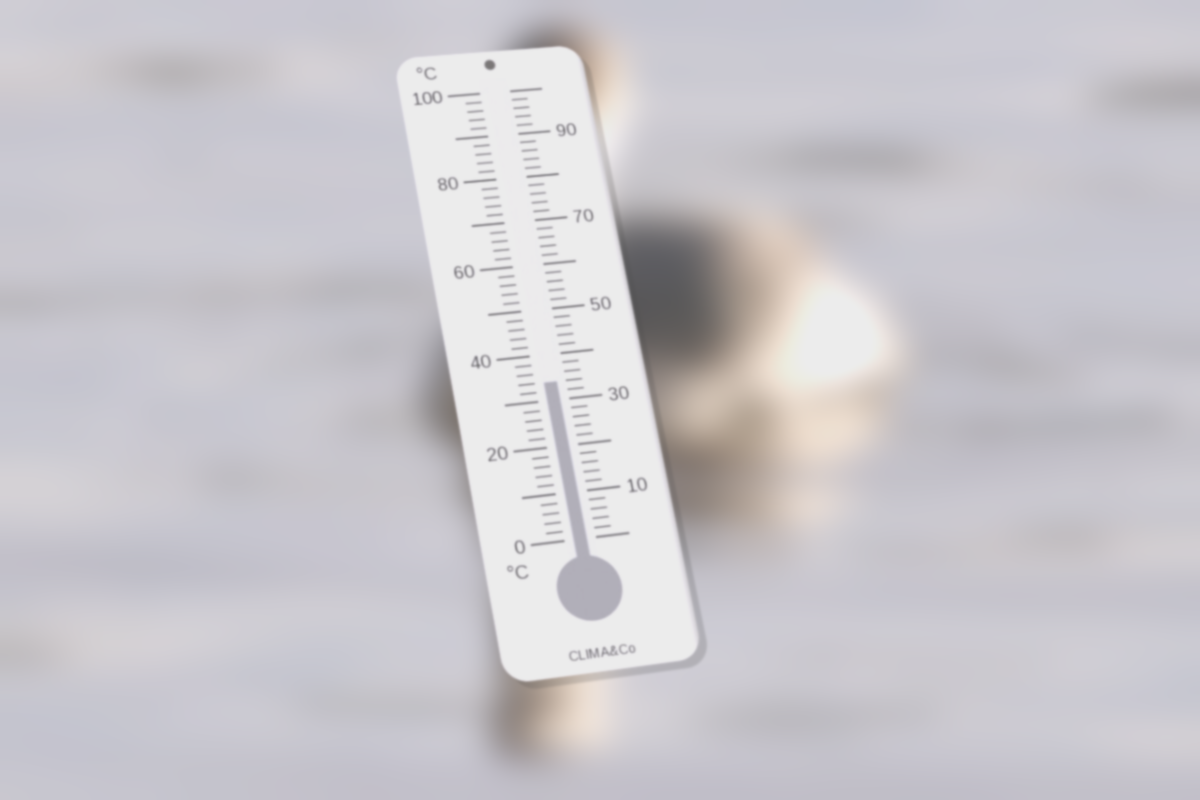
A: 34 °C
